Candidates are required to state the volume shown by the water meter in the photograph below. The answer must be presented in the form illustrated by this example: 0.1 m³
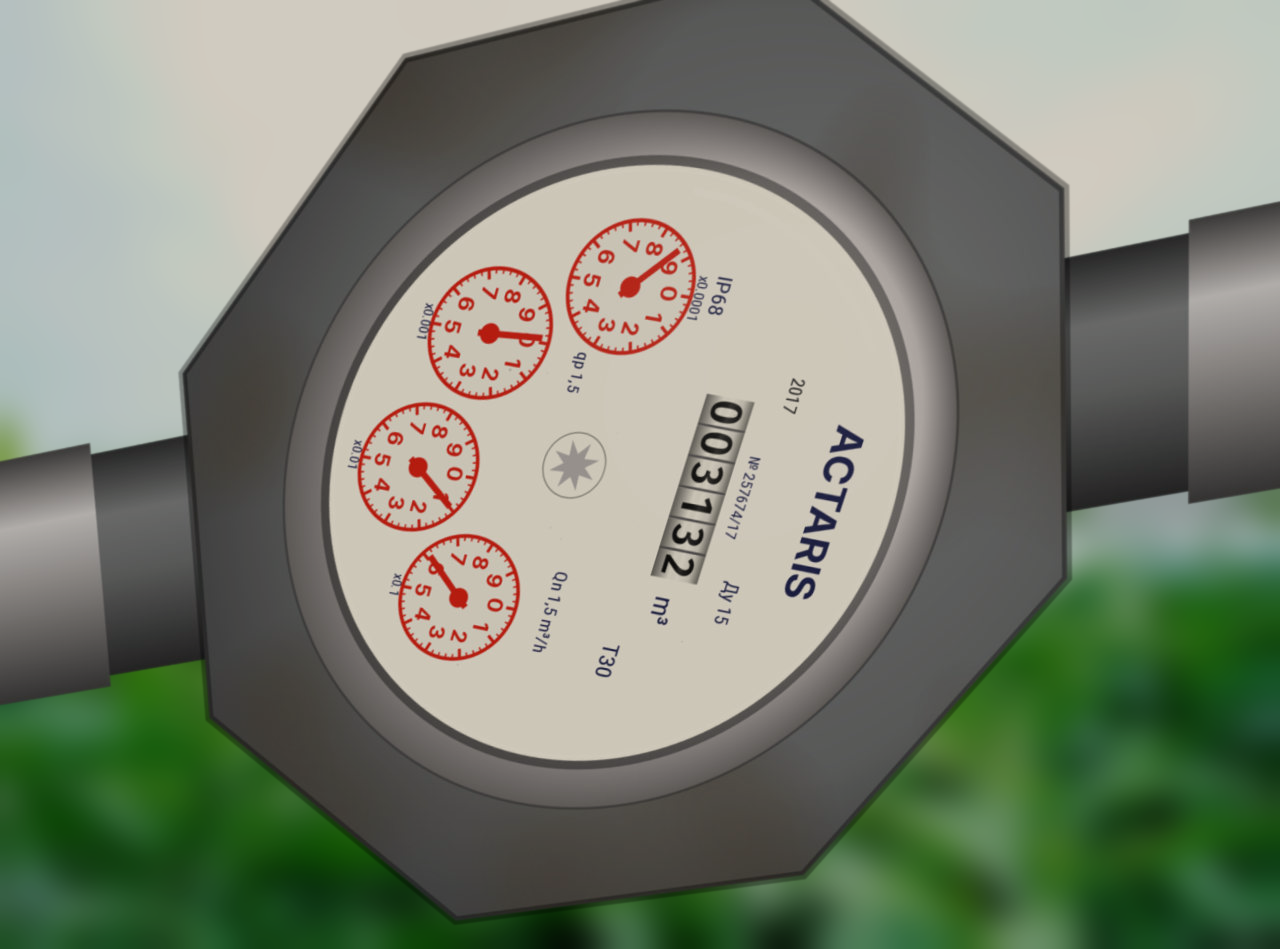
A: 3132.6098 m³
